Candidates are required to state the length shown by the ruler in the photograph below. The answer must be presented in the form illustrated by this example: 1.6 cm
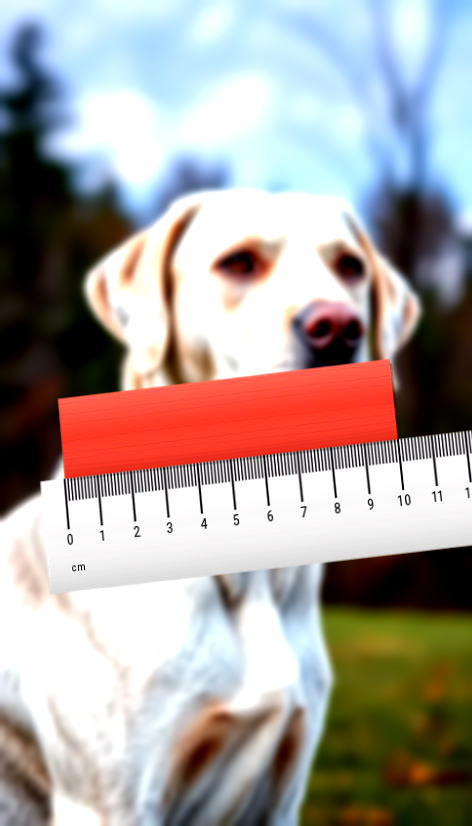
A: 10 cm
